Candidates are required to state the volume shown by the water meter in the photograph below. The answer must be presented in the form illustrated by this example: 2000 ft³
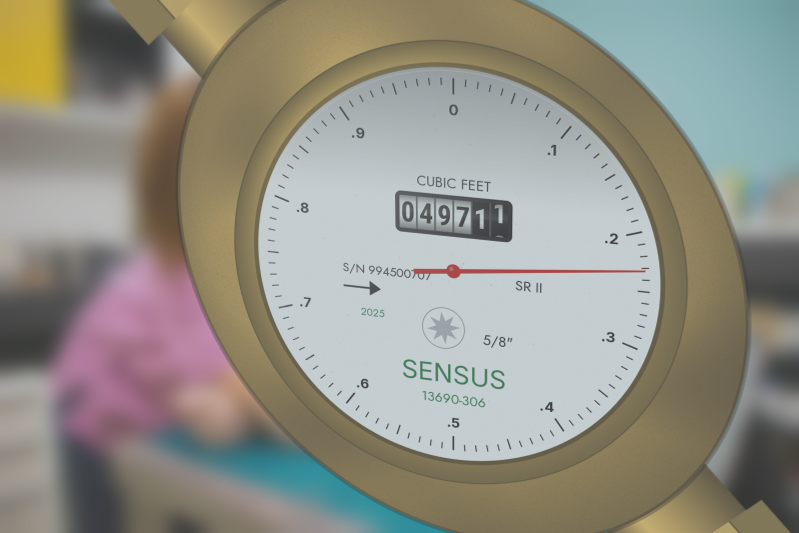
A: 49711.23 ft³
